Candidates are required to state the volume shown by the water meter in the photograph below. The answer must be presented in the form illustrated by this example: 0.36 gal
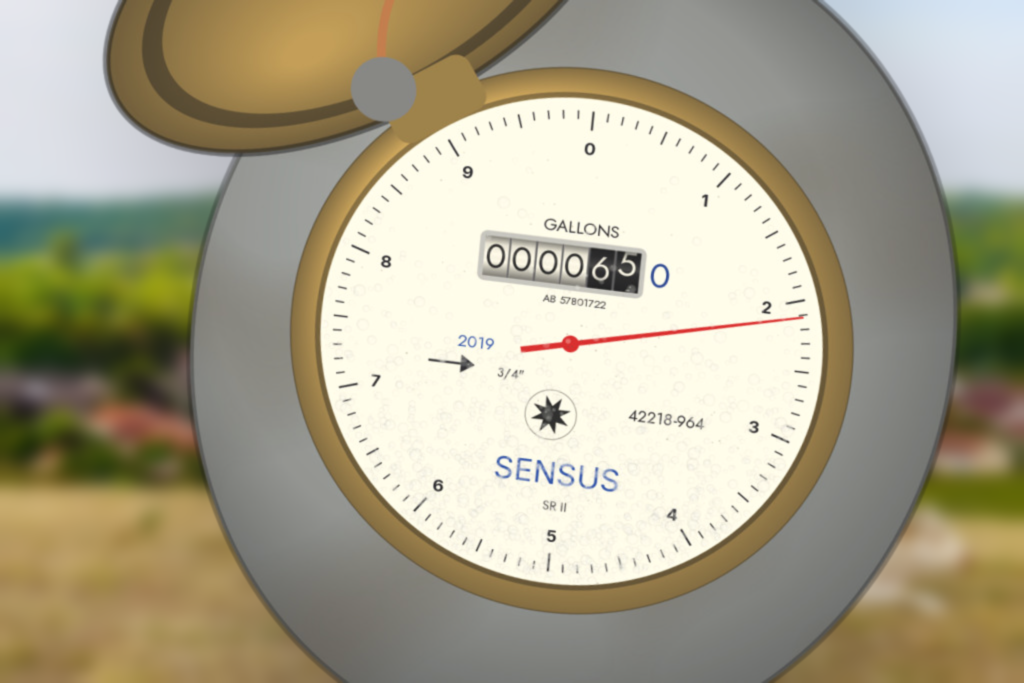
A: 652.1 gal
